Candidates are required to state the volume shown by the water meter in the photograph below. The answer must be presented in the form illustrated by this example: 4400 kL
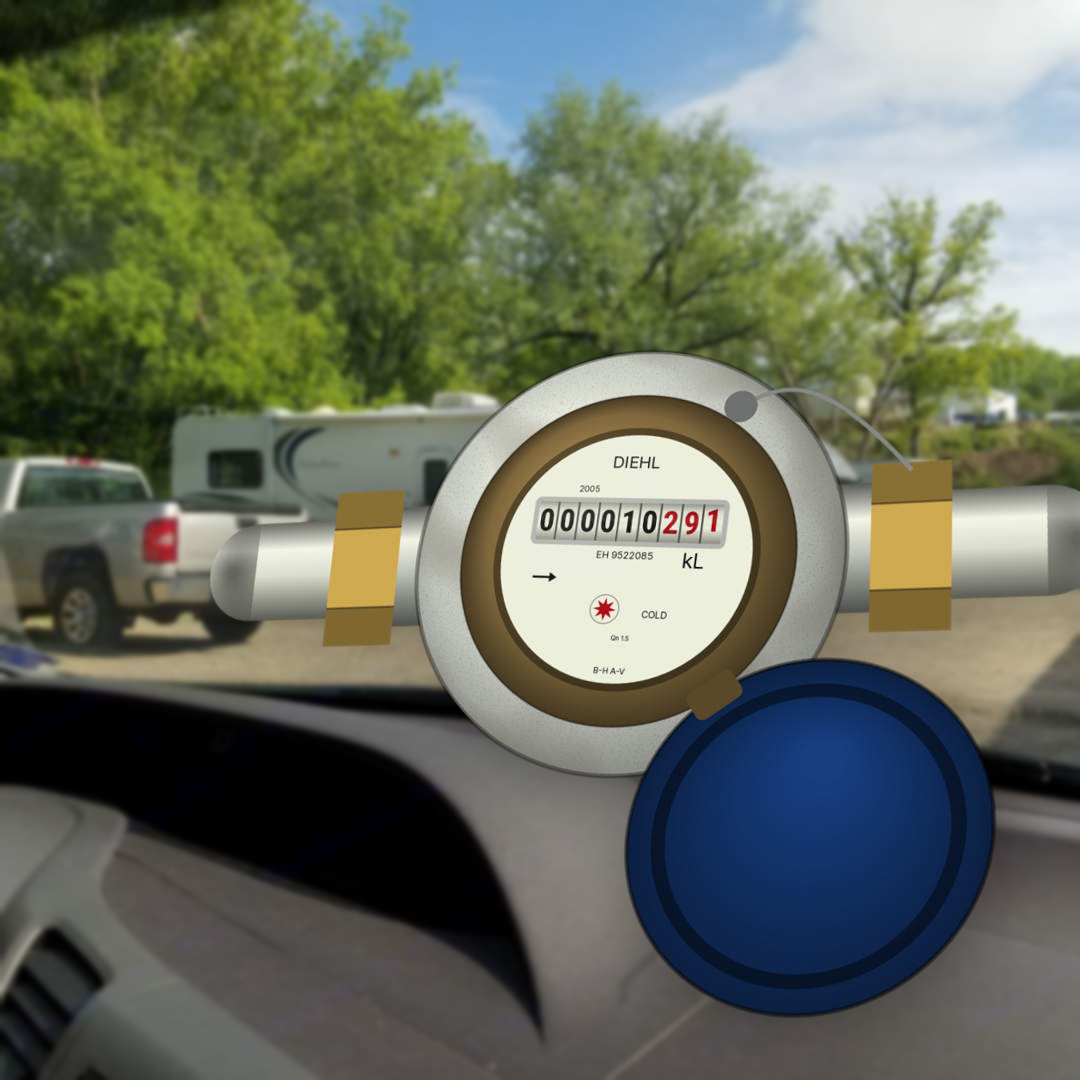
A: 10.291 kL
